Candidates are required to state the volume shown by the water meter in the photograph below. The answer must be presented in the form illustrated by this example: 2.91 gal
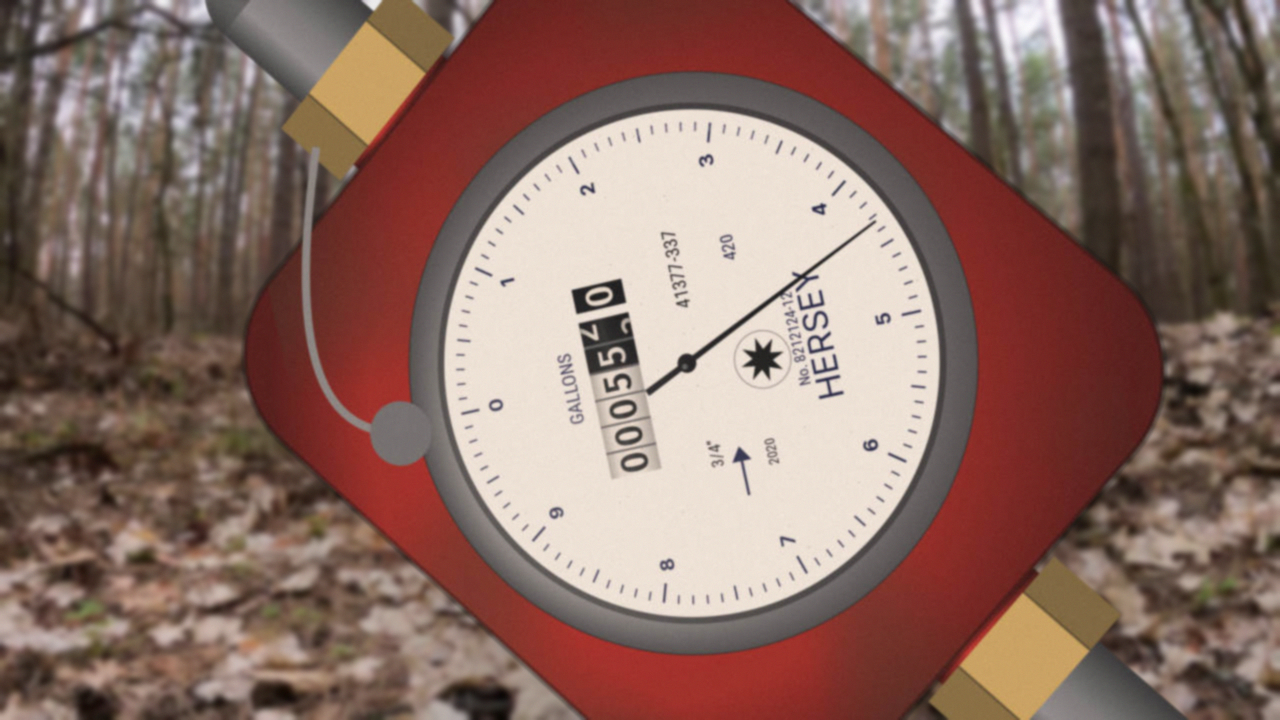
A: 5524.3 gal
